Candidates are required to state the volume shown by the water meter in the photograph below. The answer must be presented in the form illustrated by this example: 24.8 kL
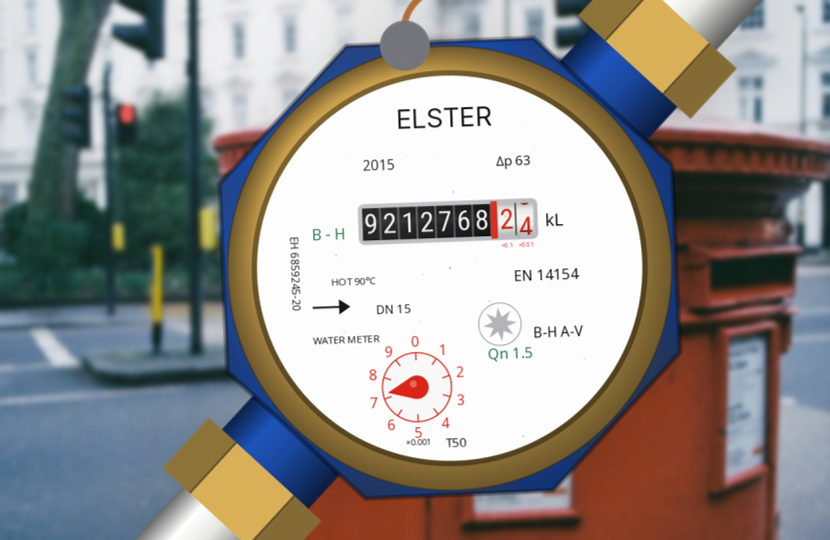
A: 9212768.237 kL
